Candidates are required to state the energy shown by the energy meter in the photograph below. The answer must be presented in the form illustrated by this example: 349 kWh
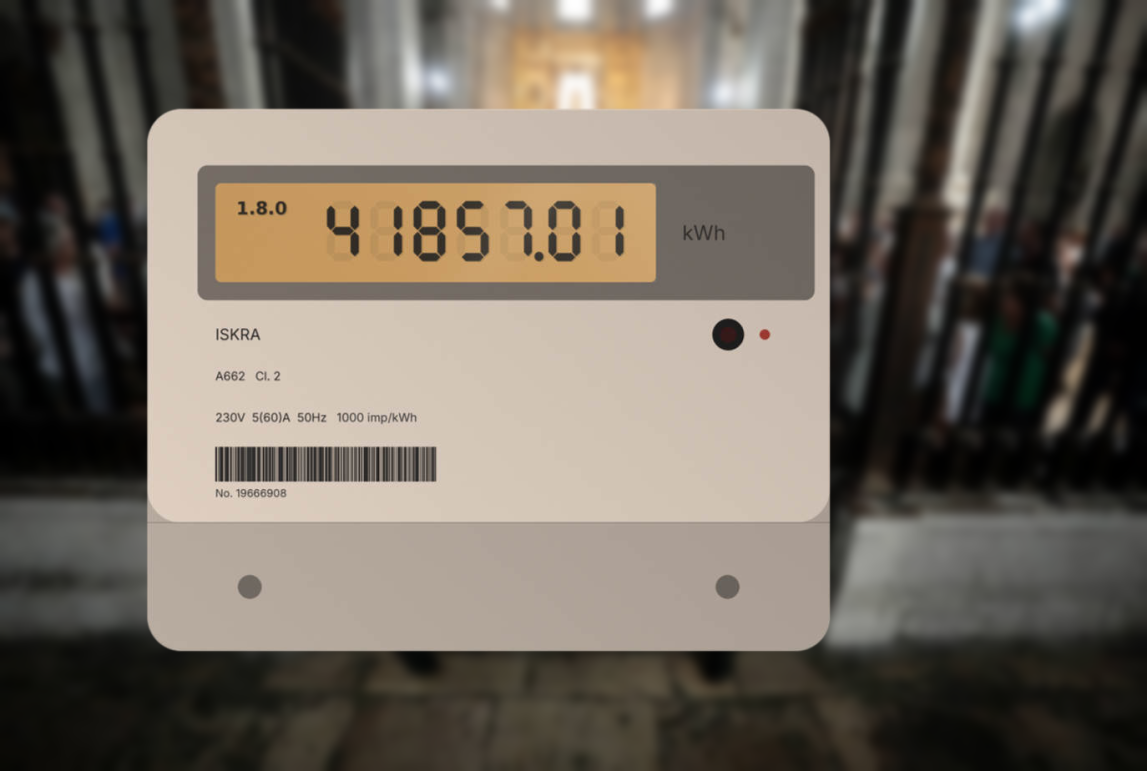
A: 41857.01 kWh
